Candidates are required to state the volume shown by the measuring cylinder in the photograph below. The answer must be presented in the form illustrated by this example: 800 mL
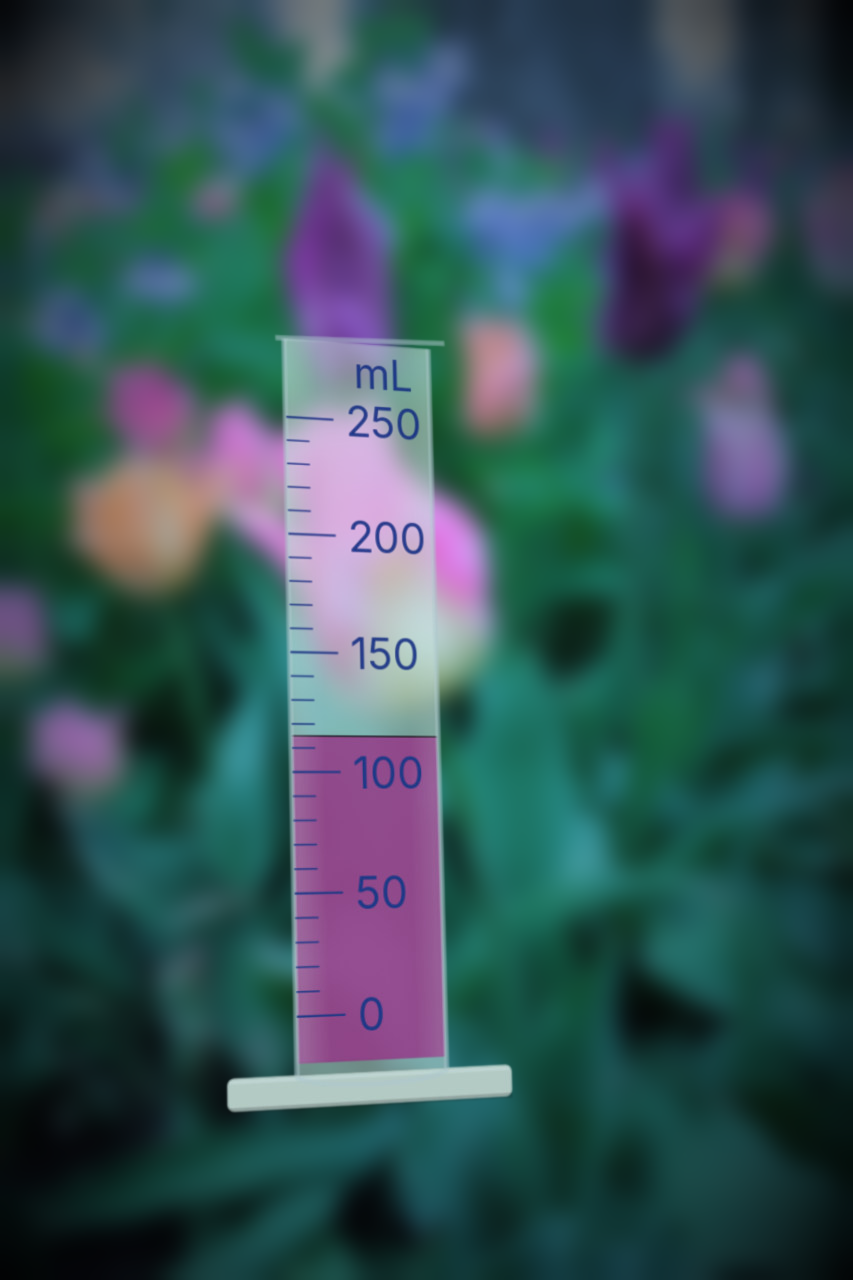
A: 115 mL
